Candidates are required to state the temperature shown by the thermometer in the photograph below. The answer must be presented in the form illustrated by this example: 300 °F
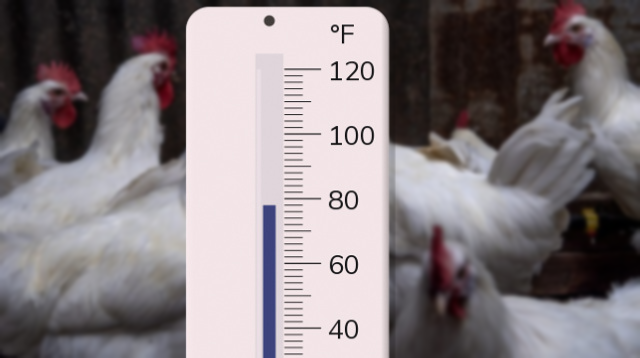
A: 78 °F
